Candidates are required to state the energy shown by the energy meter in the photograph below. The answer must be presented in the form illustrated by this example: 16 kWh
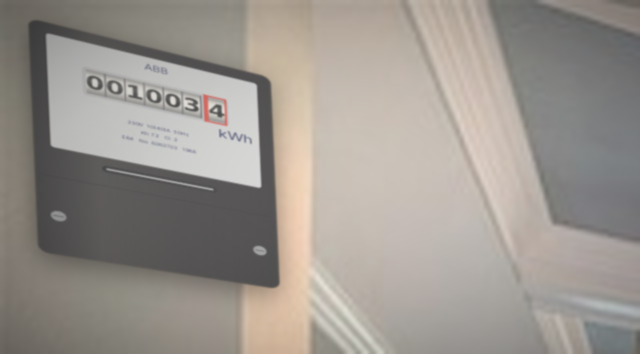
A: 1003.4 kWh
